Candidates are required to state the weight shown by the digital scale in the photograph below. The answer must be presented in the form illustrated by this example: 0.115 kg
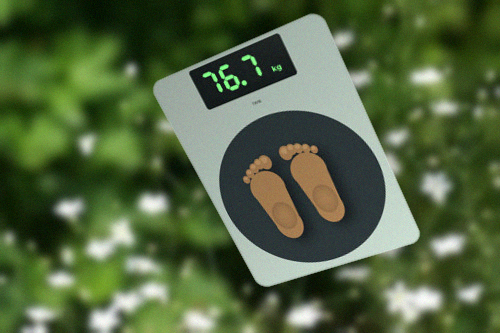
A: 76.7 kg
